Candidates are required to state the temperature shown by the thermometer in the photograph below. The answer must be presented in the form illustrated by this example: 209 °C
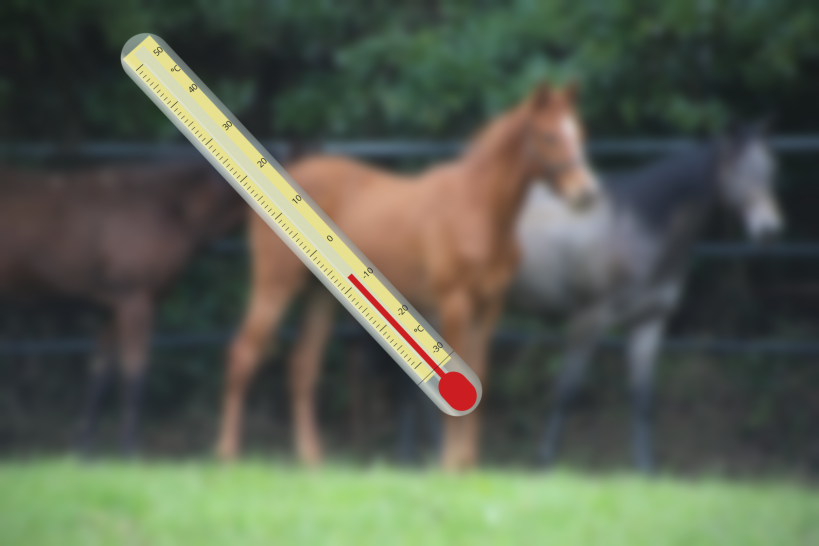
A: -8 °C
